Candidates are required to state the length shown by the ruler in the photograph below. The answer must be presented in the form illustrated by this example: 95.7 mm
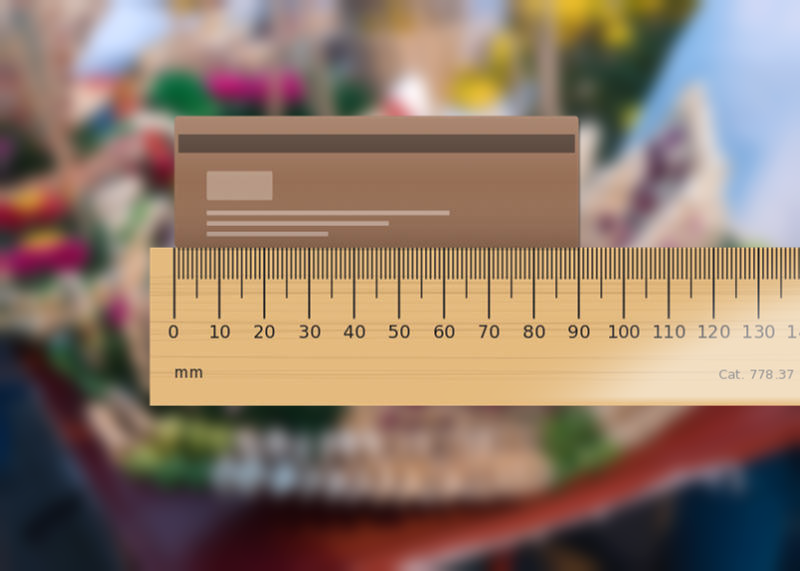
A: 90 mm
